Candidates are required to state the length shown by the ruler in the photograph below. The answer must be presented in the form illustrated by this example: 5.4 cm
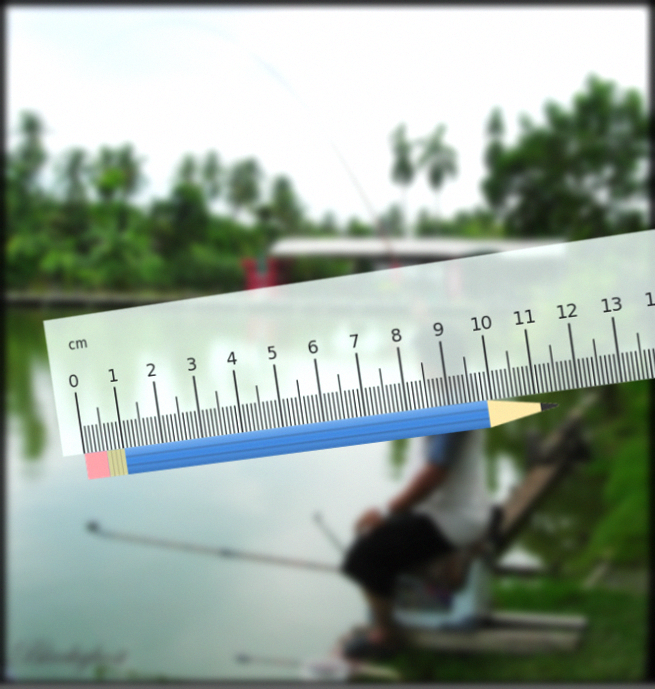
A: 11.5 cm
